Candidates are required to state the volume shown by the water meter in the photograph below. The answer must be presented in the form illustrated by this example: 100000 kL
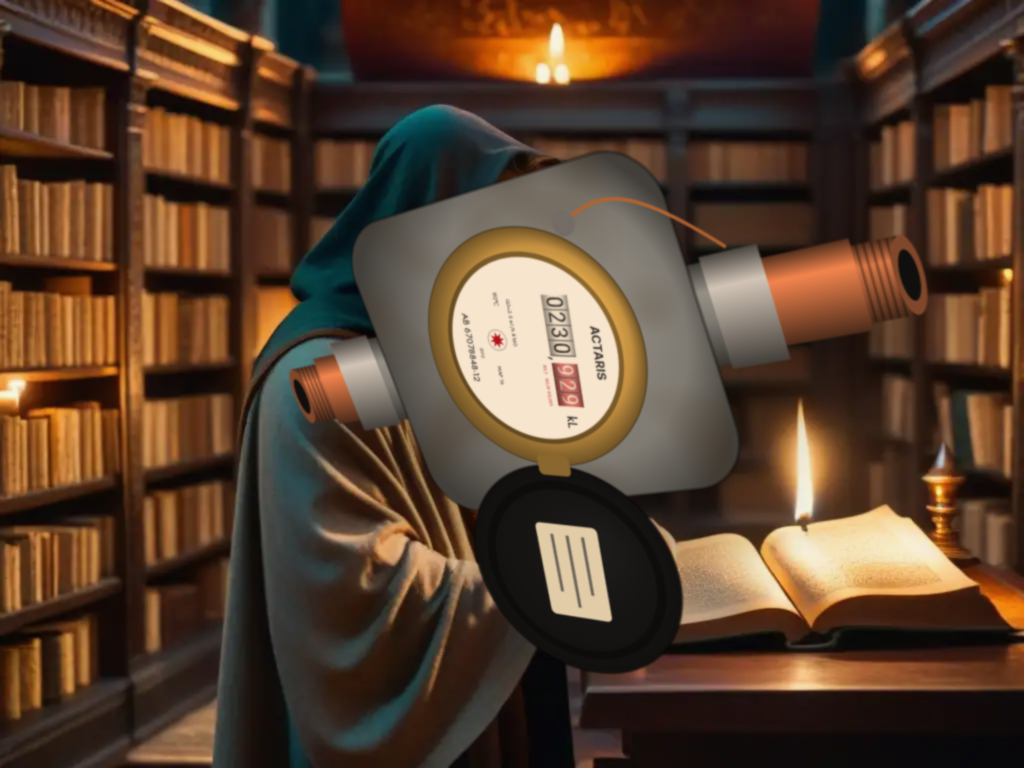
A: 230.929 kL
